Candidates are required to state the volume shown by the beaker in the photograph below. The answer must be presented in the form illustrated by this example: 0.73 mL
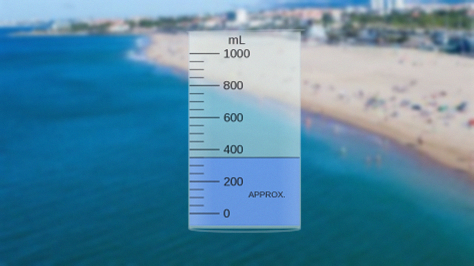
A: 350 mL
